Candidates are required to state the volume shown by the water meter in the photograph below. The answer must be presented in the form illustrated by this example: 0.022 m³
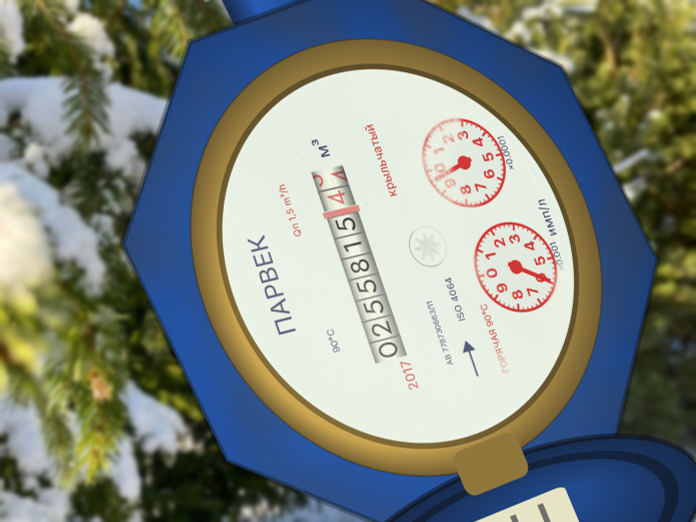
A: 255815.4359 m³
